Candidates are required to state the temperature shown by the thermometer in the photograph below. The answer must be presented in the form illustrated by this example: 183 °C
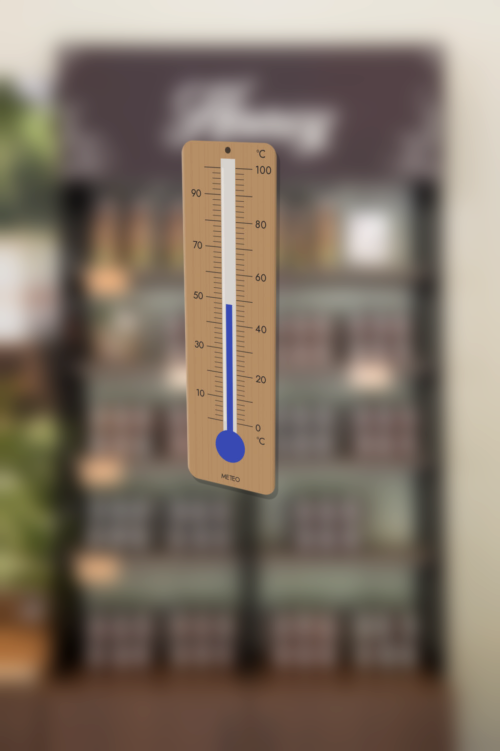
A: 48 °C
